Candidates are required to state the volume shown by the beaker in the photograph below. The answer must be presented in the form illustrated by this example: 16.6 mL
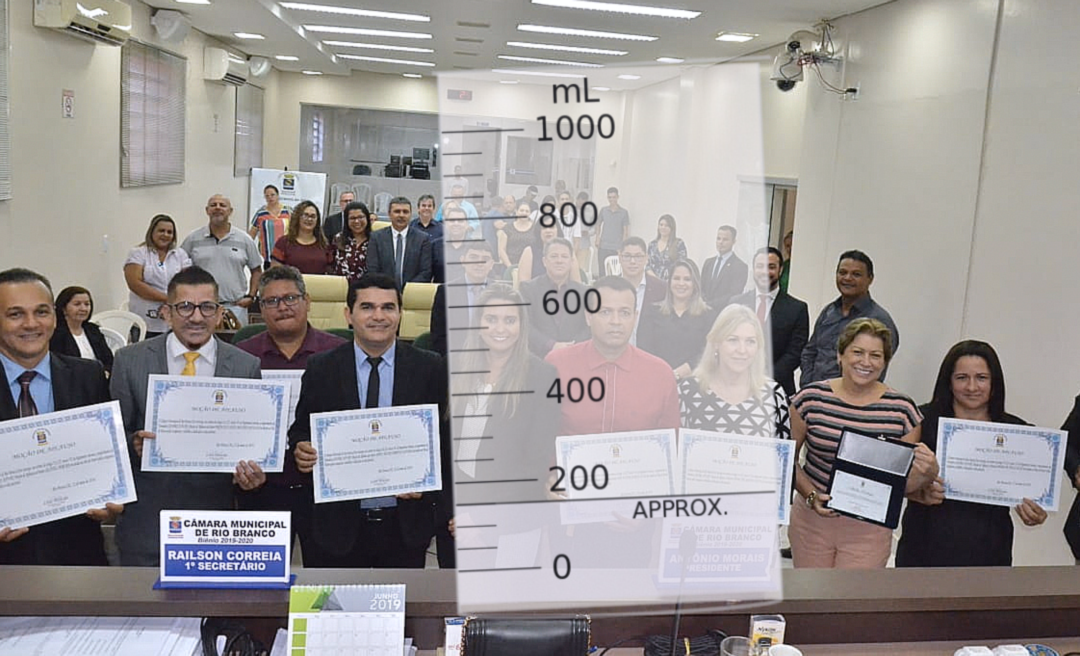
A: 150 mL
